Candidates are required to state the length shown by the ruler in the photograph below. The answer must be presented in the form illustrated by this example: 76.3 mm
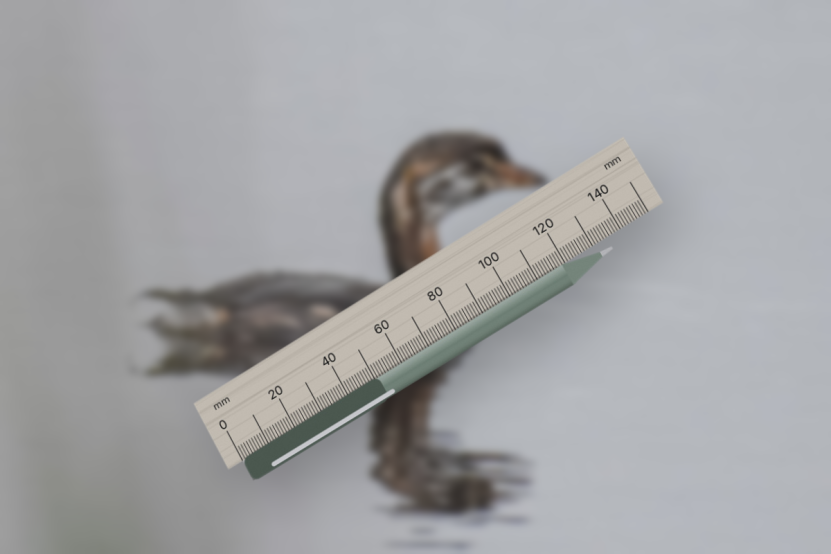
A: 135 mm
